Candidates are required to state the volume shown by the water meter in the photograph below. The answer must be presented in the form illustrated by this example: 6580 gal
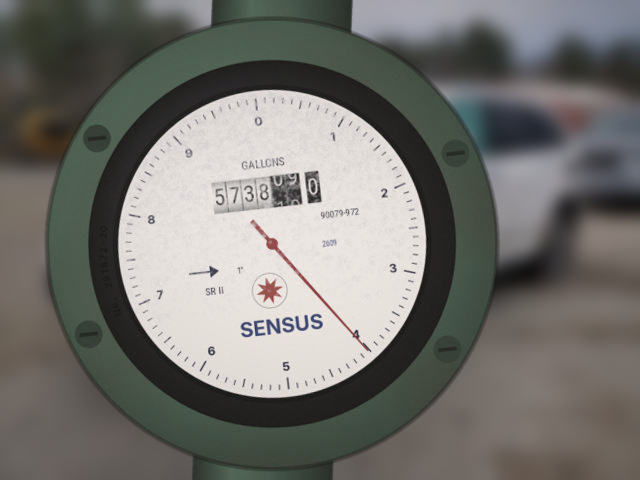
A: 5738094.0 gal
